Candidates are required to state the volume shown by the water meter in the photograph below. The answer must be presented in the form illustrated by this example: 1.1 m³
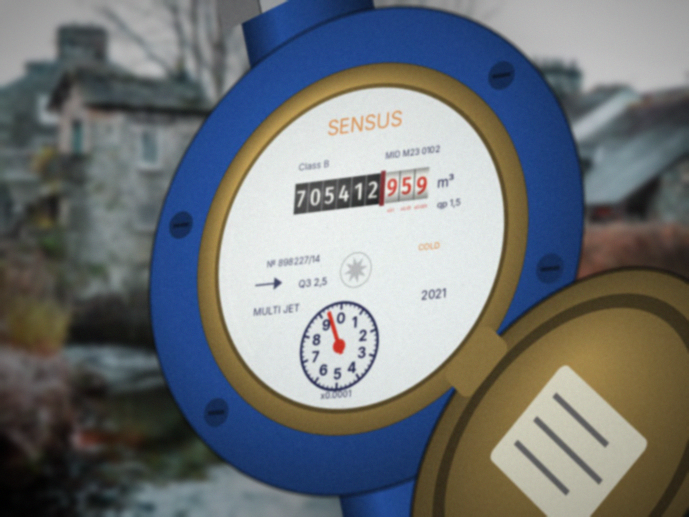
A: 705412.9589 m³
